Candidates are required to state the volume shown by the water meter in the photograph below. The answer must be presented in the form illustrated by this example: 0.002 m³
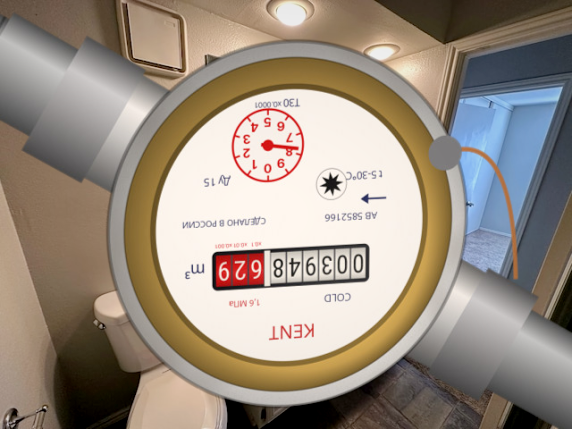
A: 3948.6297 m³
